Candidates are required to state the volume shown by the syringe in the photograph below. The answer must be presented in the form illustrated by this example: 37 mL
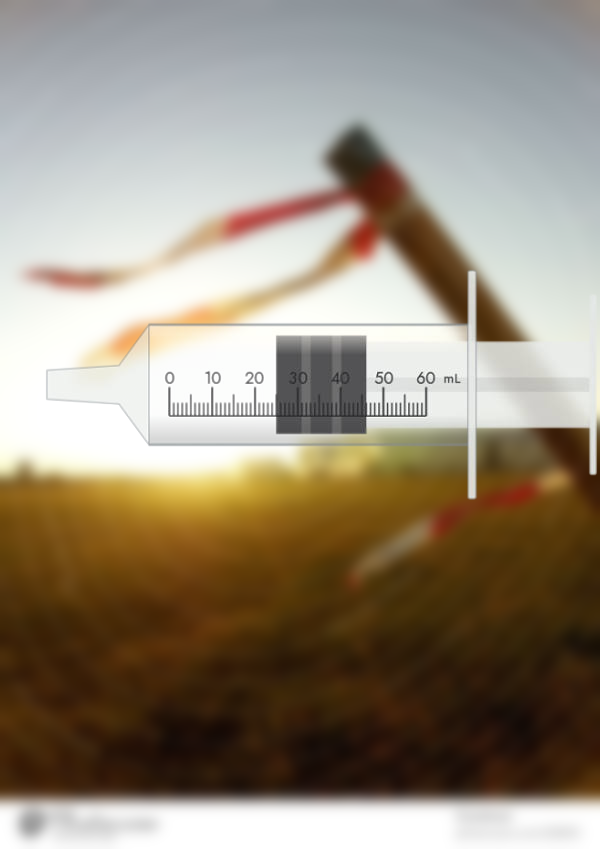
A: 25 mL
